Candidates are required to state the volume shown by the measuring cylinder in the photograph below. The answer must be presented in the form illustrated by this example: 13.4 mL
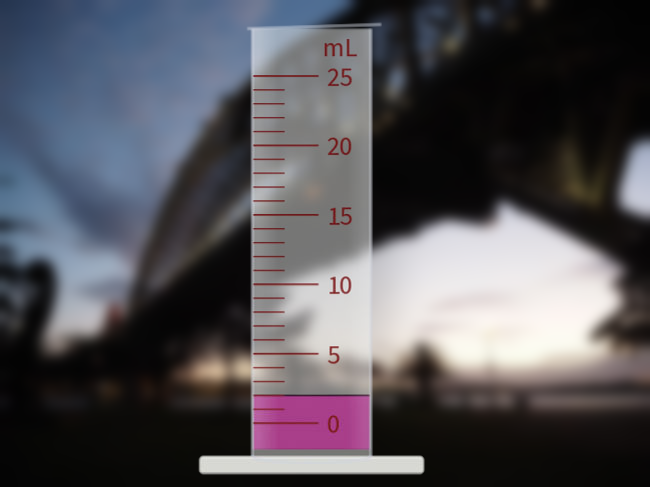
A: 2 mL
